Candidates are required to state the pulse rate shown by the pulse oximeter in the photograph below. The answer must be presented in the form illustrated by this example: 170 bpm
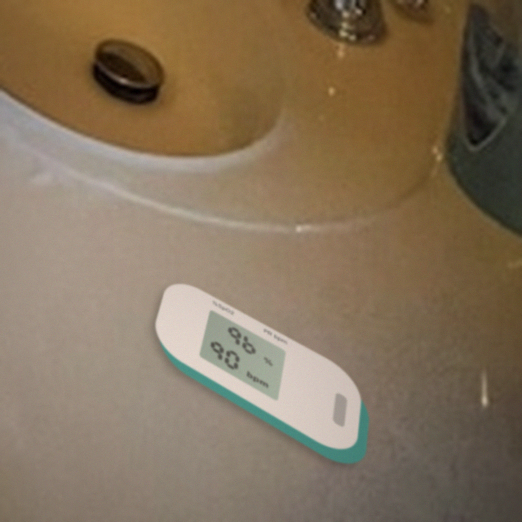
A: 90 bpm
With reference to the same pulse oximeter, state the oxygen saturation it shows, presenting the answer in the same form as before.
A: 96 %
